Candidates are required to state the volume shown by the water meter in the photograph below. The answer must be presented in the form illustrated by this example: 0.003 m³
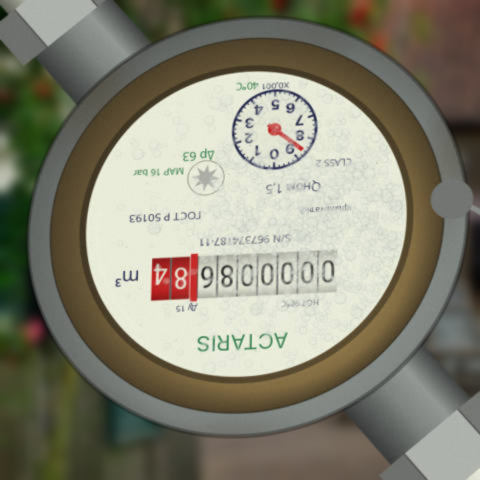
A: 86.838 m³
